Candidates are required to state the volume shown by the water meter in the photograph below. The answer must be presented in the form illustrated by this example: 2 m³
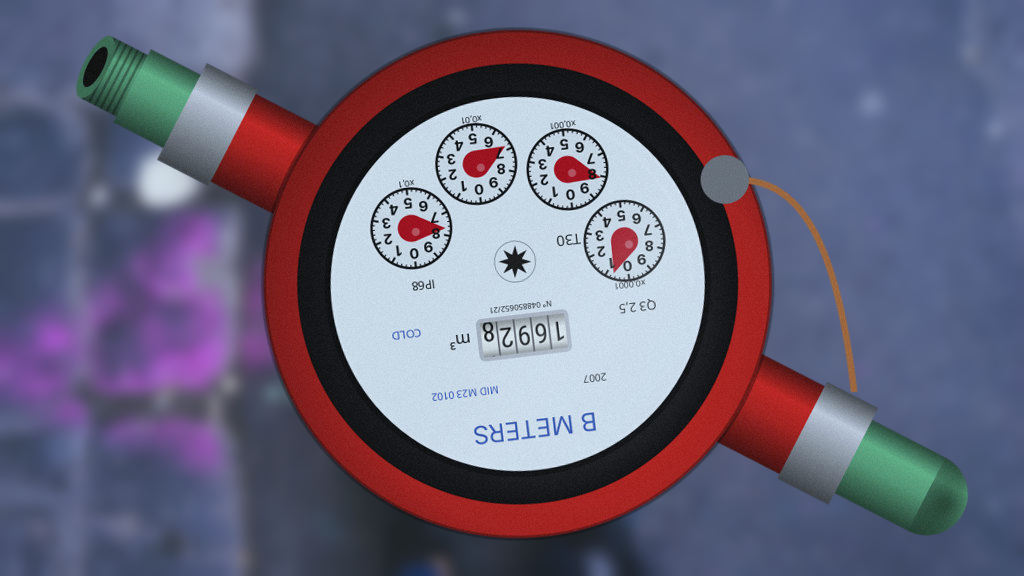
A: 16927.7680 m³
